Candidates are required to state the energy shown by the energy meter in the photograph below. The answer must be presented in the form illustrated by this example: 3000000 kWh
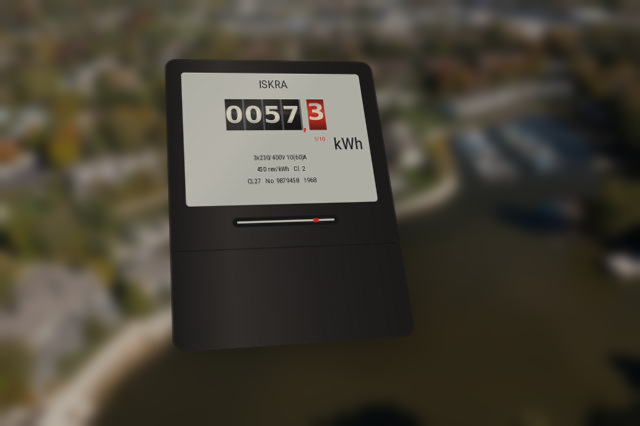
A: 57.3 kWh
